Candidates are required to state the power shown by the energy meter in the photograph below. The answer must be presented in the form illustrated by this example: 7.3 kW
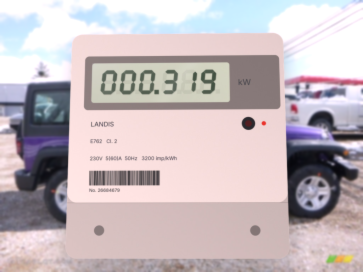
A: 0.319 kW
